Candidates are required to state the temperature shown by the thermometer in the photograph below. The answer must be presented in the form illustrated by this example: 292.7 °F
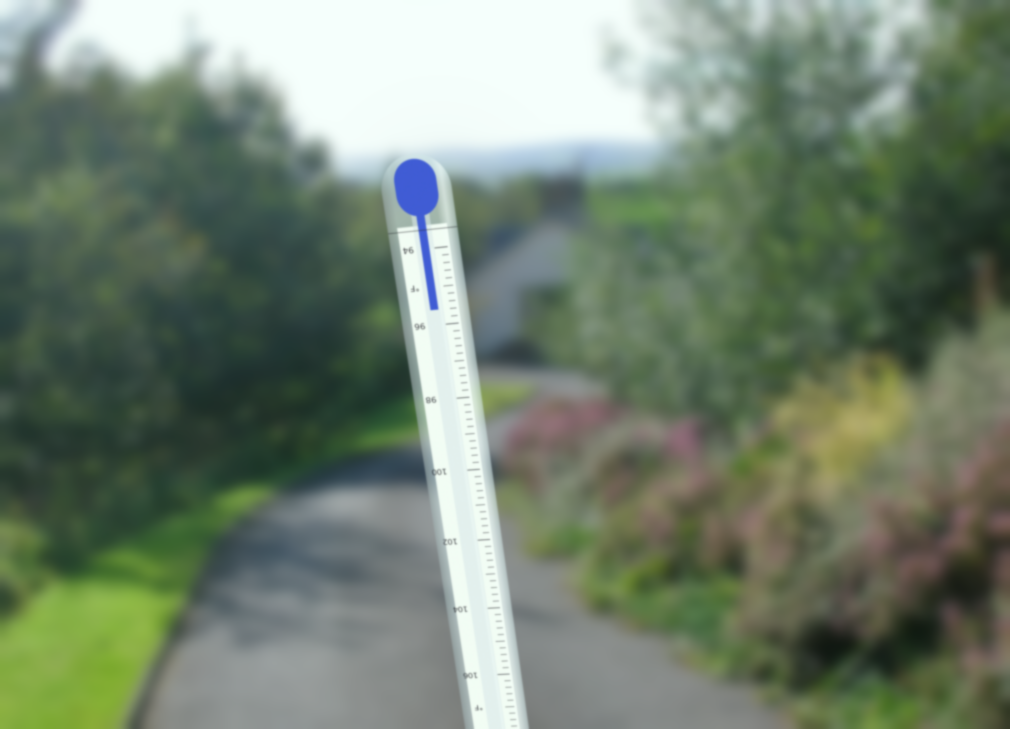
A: 95.6 °F
